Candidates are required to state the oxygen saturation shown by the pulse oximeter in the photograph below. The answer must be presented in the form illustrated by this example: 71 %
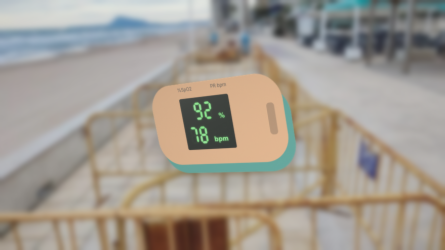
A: 92 %
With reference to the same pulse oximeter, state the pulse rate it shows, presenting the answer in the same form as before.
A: 78 bpm
